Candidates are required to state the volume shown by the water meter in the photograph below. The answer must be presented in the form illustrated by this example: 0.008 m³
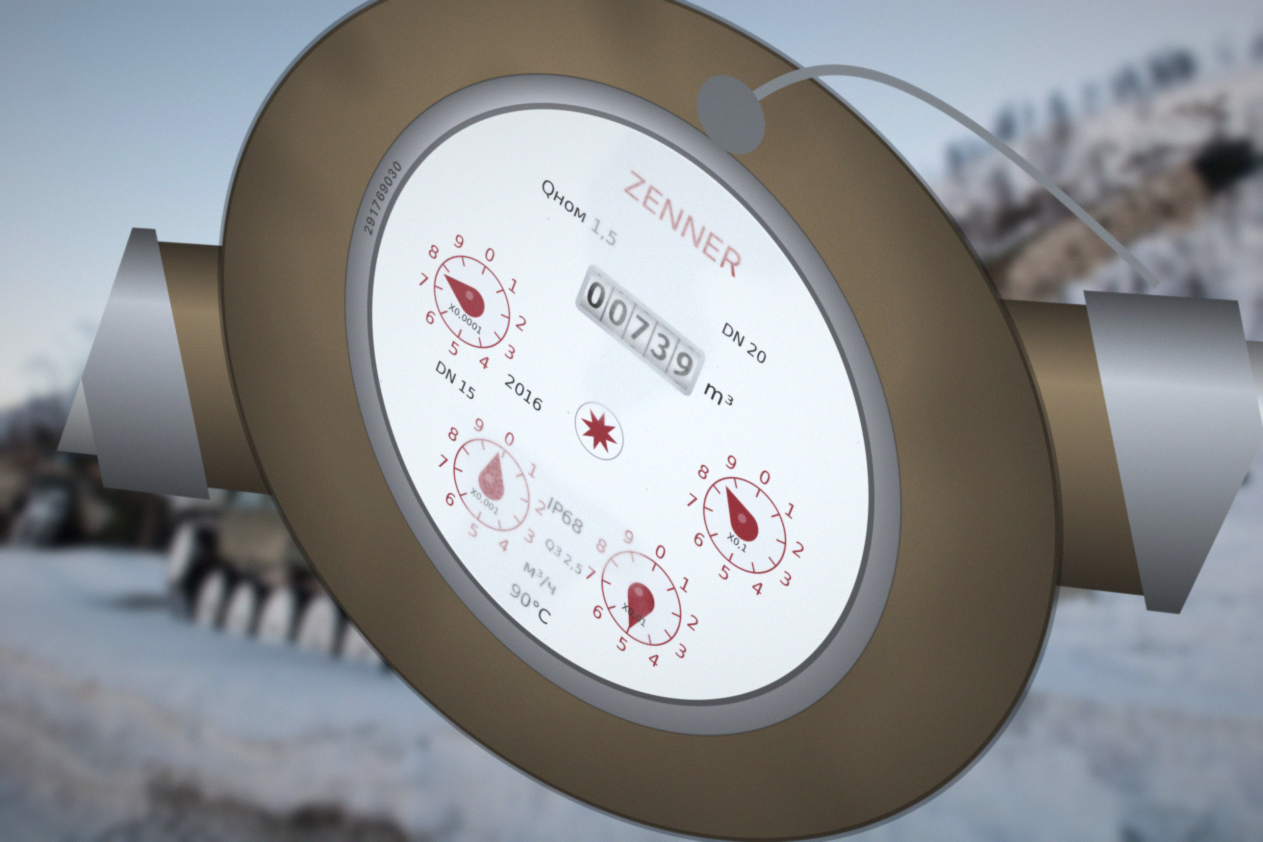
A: 739.8497 m³
